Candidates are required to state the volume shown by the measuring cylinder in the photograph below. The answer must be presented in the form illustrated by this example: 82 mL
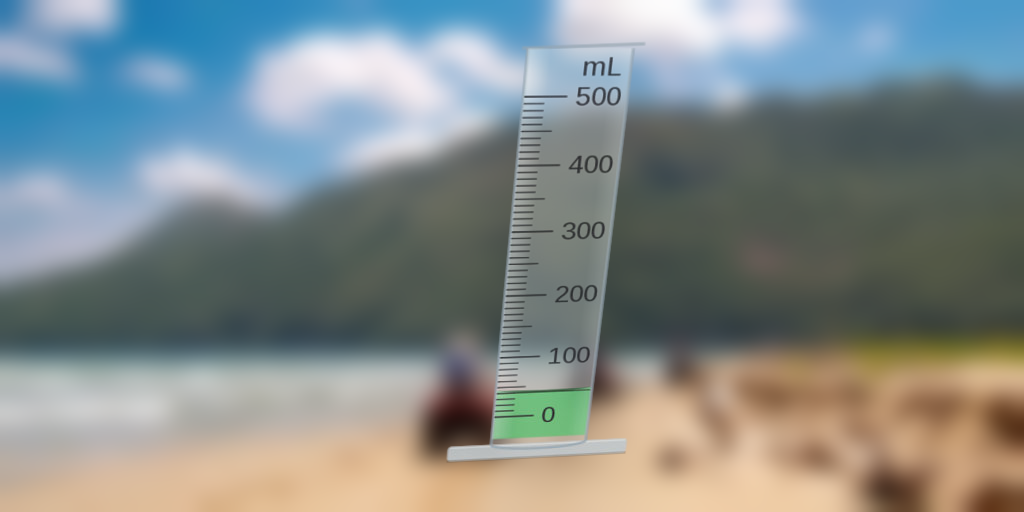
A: 40 mL
